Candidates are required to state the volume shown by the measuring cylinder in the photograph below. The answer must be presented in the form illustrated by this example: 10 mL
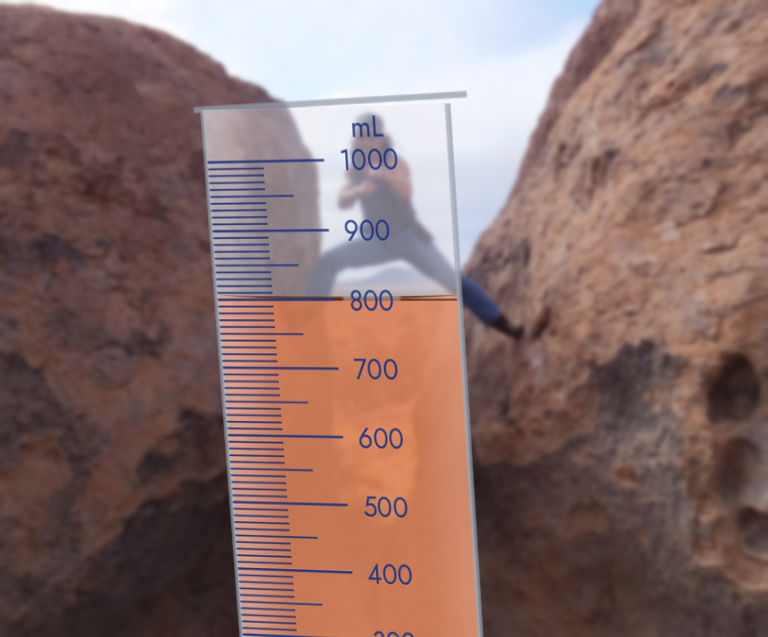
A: 800 mL
